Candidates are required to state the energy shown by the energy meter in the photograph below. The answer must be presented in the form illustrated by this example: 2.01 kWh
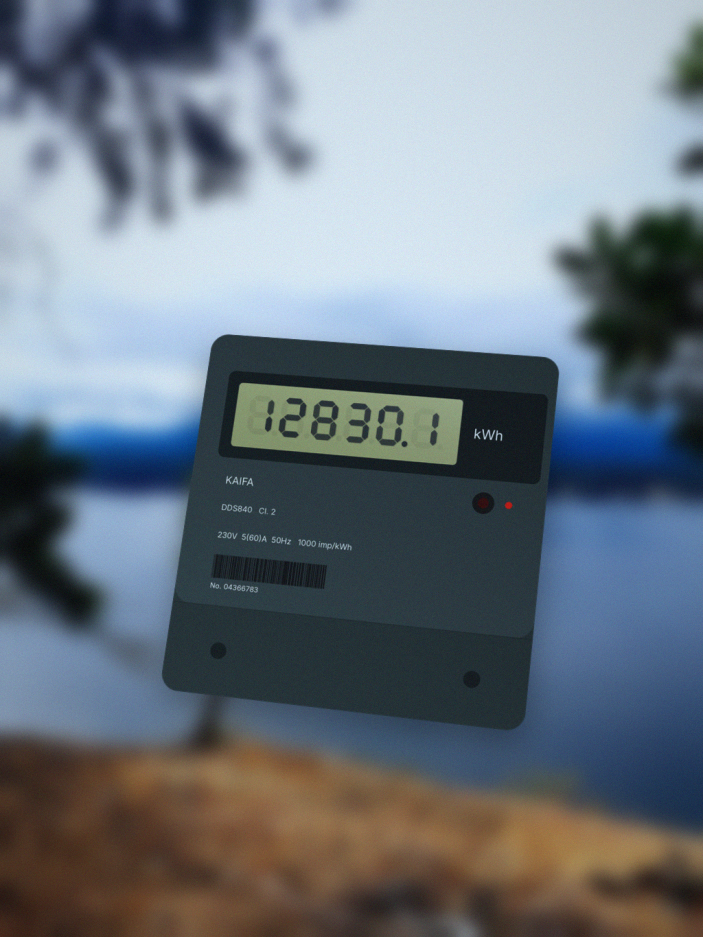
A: 12830.1 kWh
